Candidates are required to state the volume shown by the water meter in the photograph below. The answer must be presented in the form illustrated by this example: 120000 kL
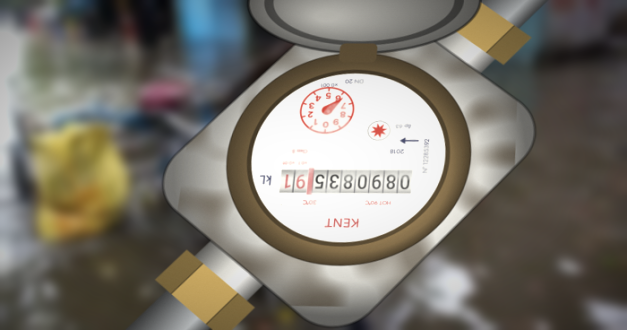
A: 890835.916 kL
